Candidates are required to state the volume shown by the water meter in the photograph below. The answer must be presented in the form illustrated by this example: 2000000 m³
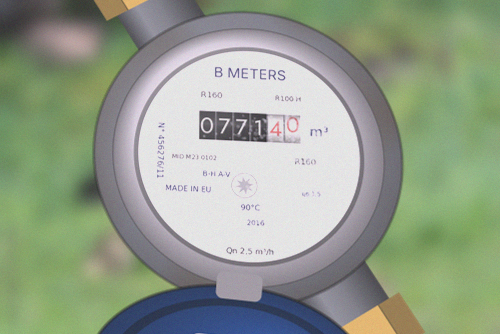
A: 771.40 m³
